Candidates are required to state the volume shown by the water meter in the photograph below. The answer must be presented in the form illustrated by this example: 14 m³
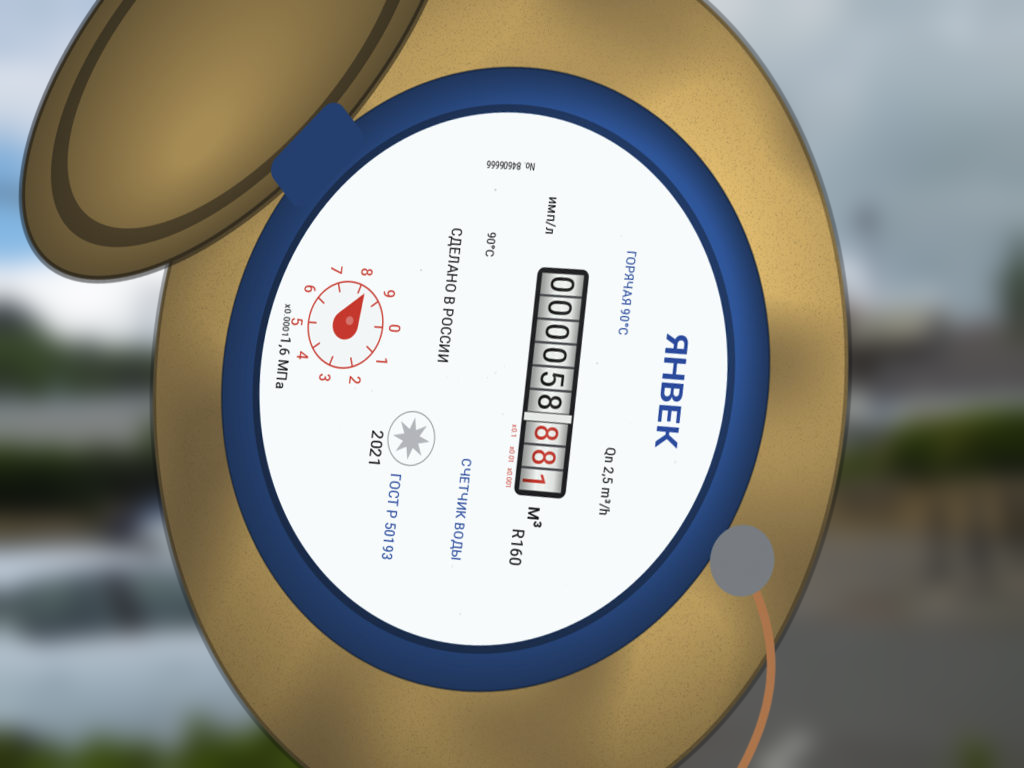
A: 58.8808 m³
